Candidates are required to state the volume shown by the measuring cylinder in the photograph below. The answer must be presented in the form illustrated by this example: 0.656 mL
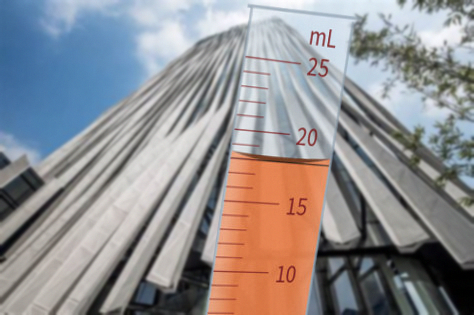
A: 18 mL
